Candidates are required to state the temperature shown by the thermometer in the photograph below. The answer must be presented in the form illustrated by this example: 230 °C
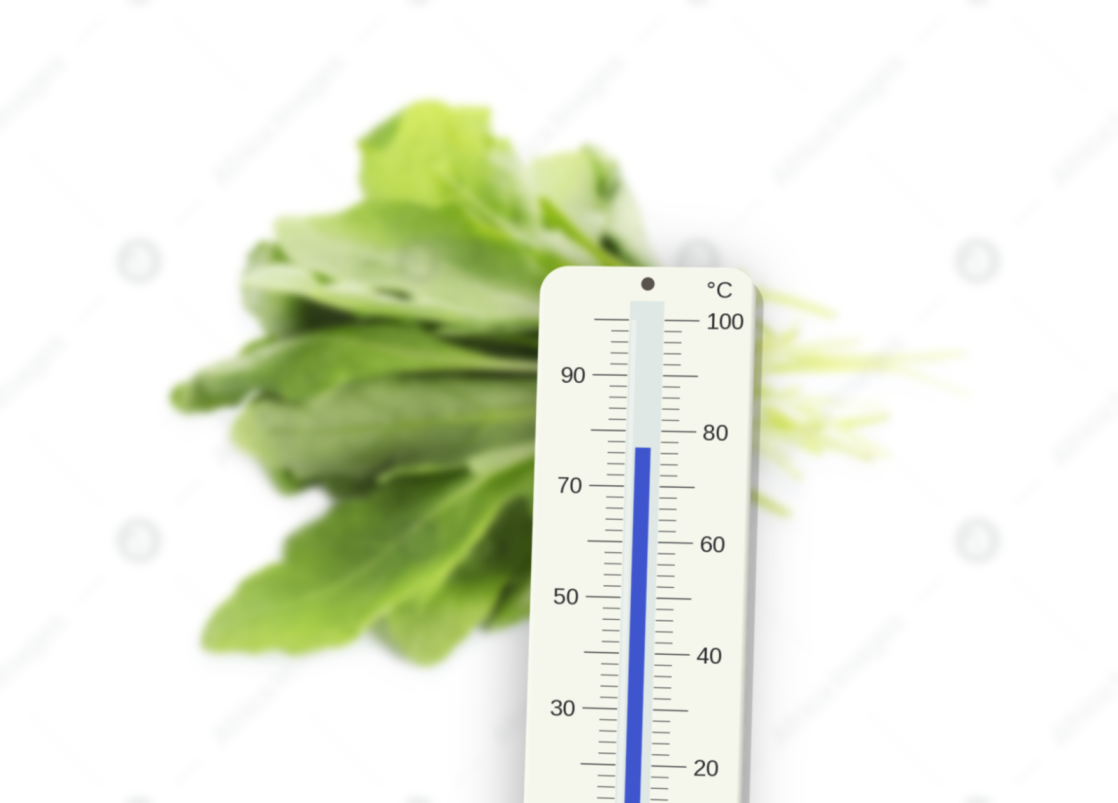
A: 77 °C
